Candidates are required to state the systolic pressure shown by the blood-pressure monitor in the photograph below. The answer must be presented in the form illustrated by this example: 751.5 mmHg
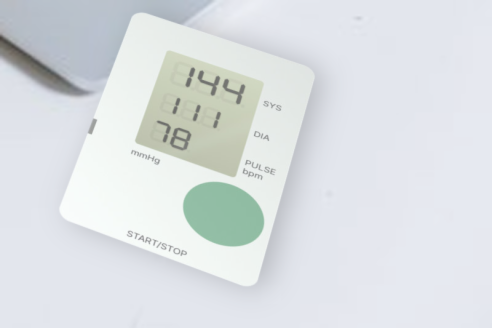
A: 144 mmHg
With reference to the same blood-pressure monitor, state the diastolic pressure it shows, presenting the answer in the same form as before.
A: 111 mmHg
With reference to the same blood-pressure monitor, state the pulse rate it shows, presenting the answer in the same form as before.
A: 78 bpm
